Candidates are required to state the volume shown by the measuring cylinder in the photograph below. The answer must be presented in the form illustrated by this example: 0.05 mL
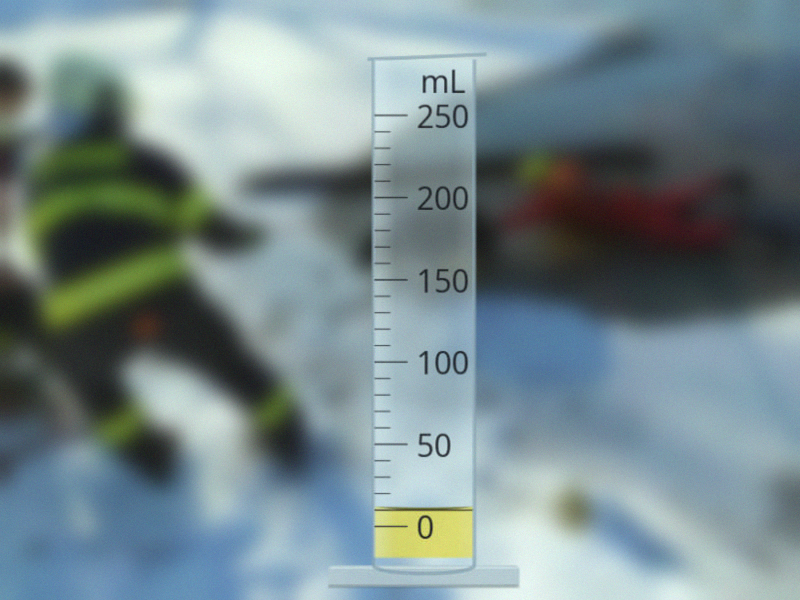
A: 10 mL
